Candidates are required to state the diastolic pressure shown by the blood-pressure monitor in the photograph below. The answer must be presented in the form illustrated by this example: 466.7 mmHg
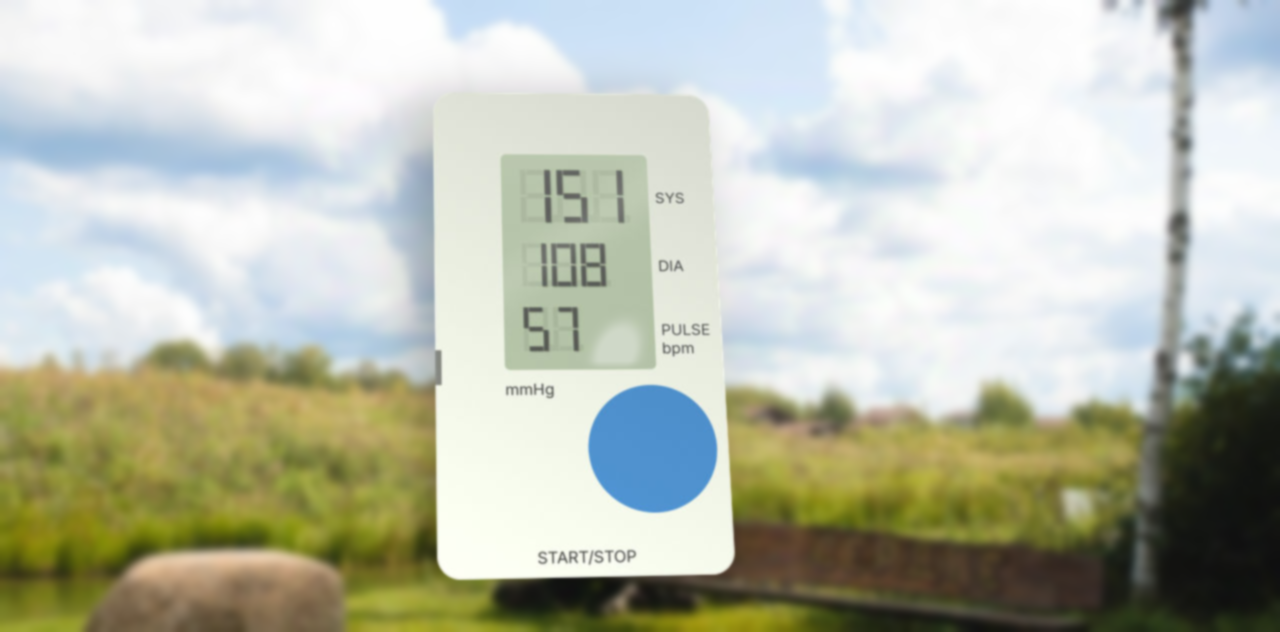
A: 108 mmHg
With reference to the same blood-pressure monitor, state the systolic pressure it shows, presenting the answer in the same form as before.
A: 151 mmHg
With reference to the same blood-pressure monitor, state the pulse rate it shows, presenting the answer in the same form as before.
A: 57 bpm
